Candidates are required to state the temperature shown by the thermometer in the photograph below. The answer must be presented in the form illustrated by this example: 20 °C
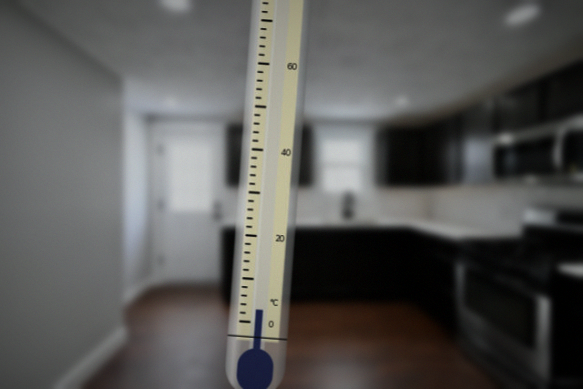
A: 3 °C
